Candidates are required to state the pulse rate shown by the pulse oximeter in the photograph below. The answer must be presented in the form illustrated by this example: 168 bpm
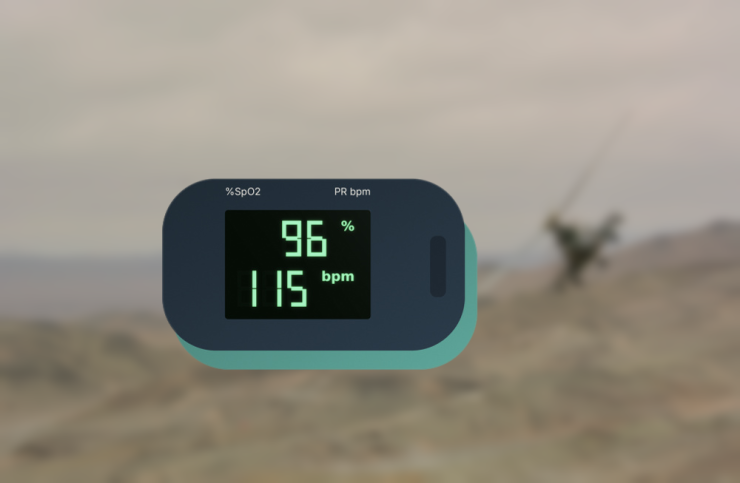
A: 115 bpm
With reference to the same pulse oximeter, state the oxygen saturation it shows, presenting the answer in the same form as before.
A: 96 %
